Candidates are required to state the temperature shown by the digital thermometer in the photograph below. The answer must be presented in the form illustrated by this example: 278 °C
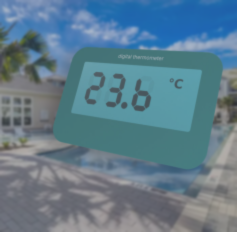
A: 23.6 °C
